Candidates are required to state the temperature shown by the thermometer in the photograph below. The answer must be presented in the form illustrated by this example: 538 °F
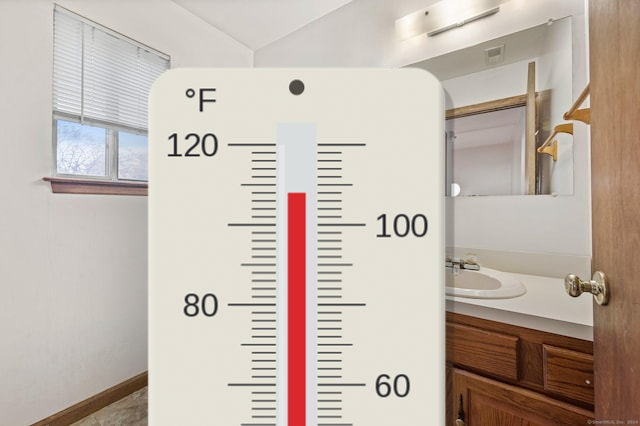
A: 108 °F
